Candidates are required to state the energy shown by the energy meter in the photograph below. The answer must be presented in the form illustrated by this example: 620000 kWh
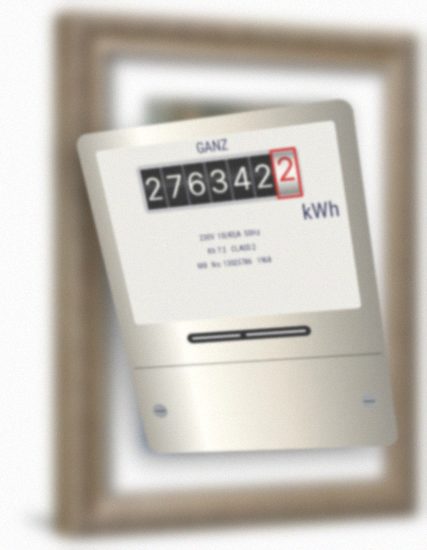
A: 276342.2 kWh
